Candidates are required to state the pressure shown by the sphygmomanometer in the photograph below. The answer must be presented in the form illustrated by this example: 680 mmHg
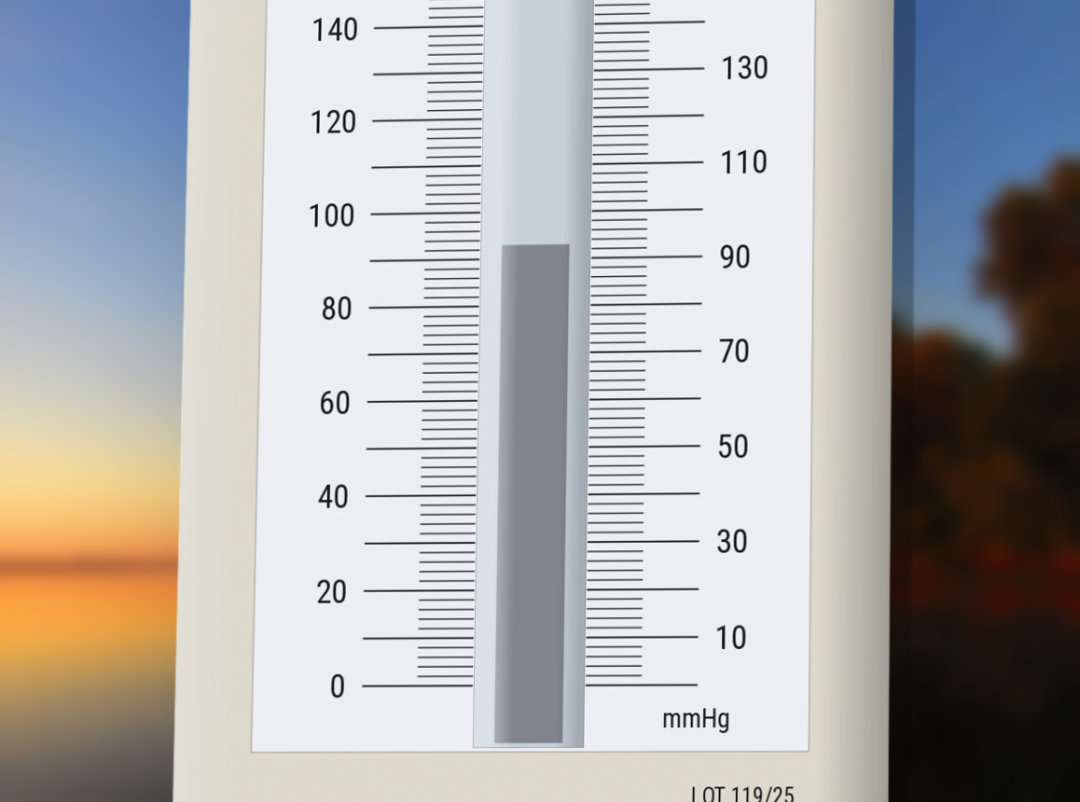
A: 93 mmHg
